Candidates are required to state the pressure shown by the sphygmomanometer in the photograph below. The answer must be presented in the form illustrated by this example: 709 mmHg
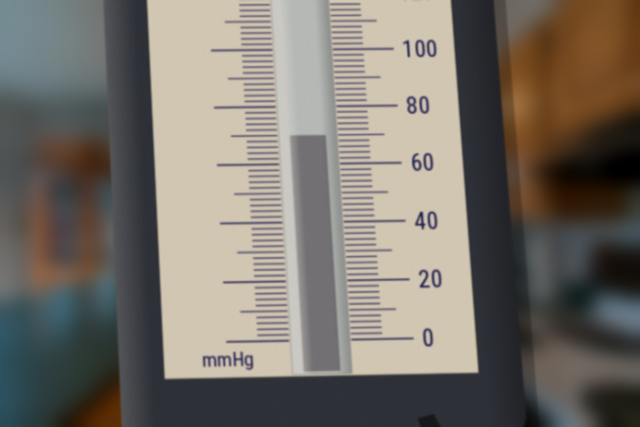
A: 70 mmHg
